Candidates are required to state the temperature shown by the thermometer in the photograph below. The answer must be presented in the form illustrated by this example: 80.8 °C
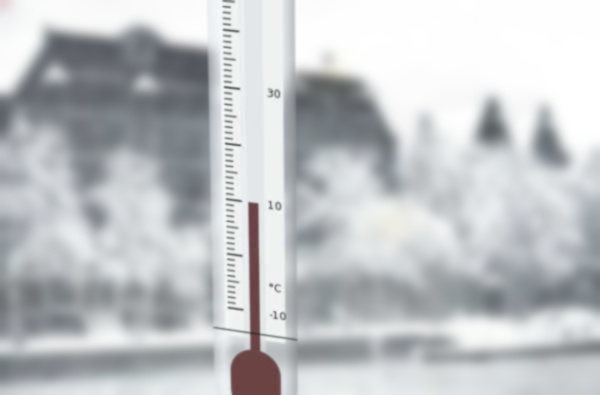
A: 10 °C
